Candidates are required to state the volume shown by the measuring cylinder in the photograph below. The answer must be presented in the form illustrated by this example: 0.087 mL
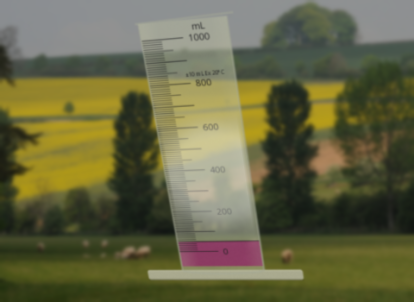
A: 50 mL
